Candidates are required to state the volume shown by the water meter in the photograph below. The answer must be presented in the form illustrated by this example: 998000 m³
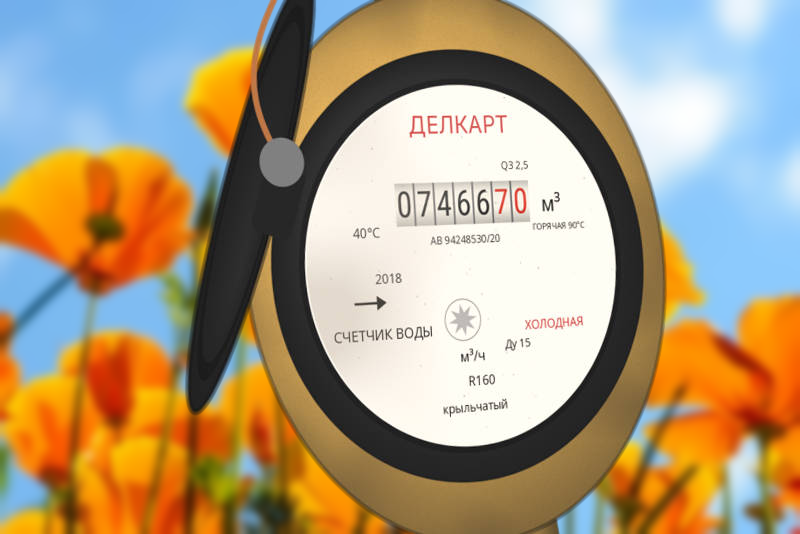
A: 7466.70 m³
